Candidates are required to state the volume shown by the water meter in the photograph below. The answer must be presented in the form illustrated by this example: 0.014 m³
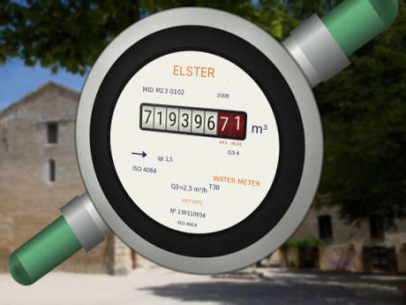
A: 719396.71 m³
